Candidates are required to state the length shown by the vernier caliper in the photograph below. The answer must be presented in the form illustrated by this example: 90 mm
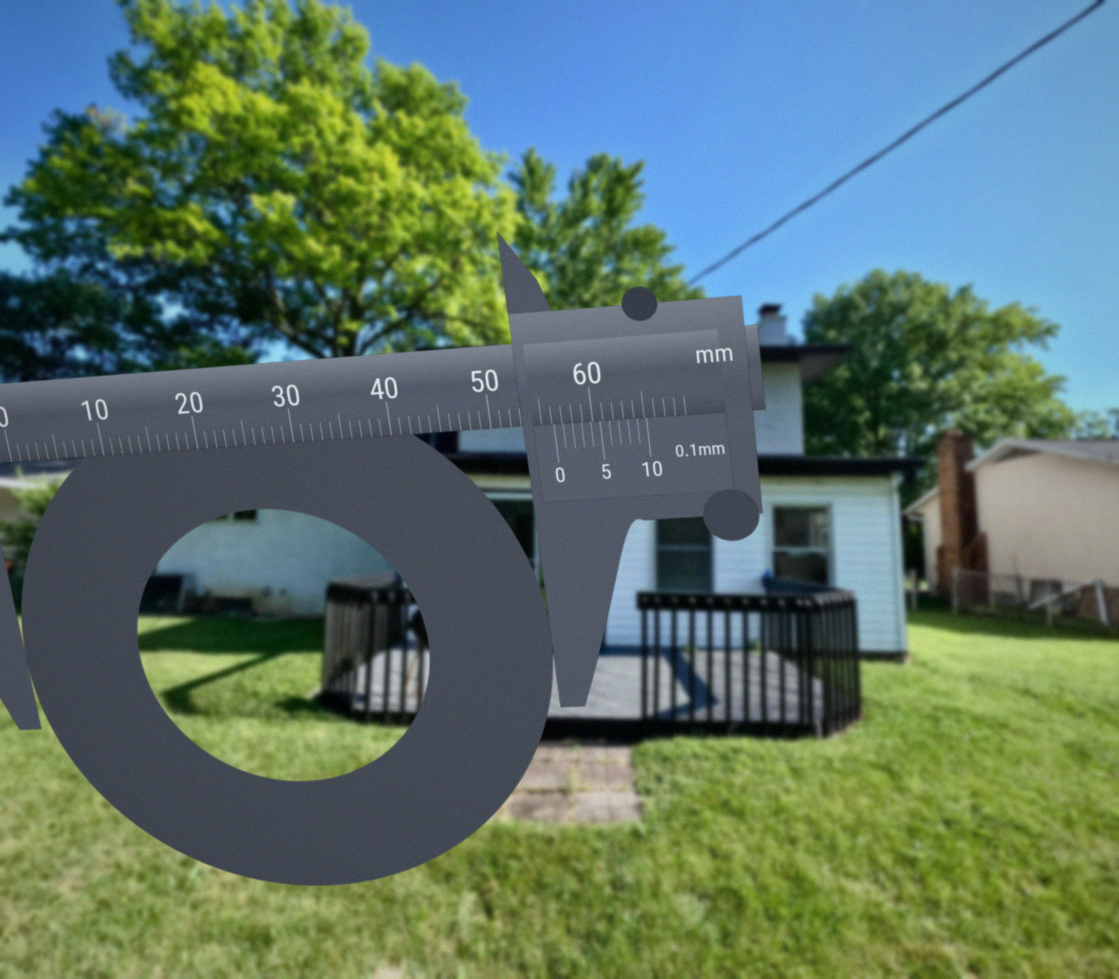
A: 56.2 mm
